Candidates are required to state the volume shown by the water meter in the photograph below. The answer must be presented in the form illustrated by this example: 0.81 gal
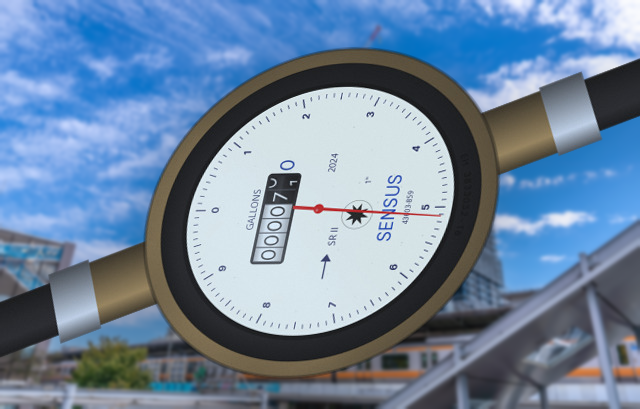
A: 705.1 gal
